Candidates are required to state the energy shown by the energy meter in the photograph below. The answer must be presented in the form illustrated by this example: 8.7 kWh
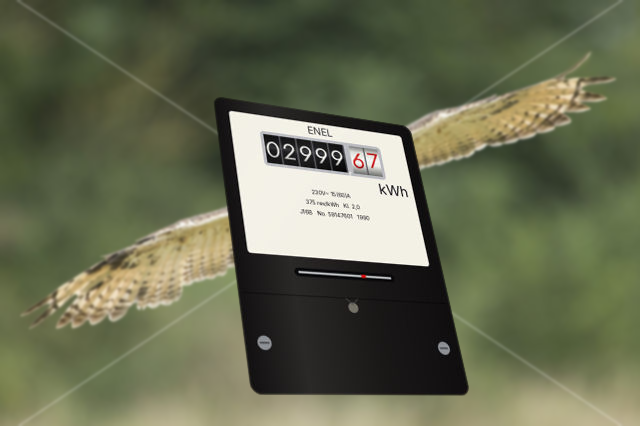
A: 2999.67 kWh
